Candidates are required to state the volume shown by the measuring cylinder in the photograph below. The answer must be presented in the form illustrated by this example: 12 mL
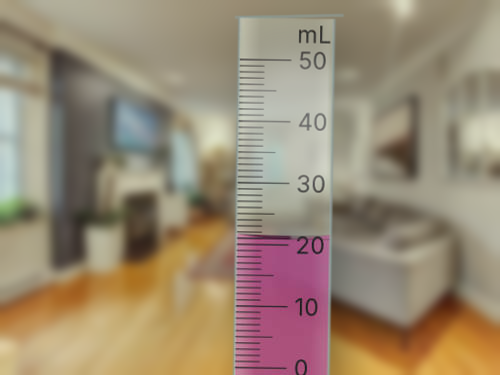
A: 21 mL
